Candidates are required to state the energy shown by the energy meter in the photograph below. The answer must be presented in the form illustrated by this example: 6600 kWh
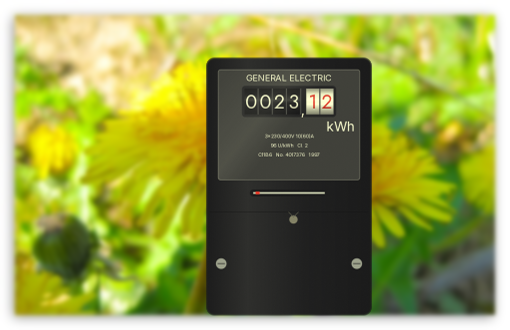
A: 23.12 kWh
